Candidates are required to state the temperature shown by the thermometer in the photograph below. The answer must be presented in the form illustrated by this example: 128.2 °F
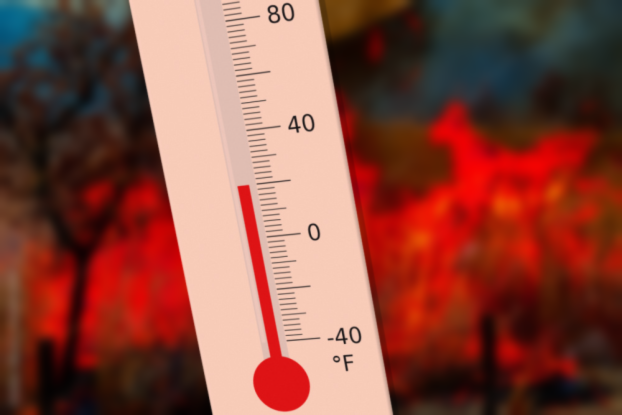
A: 20 °F
